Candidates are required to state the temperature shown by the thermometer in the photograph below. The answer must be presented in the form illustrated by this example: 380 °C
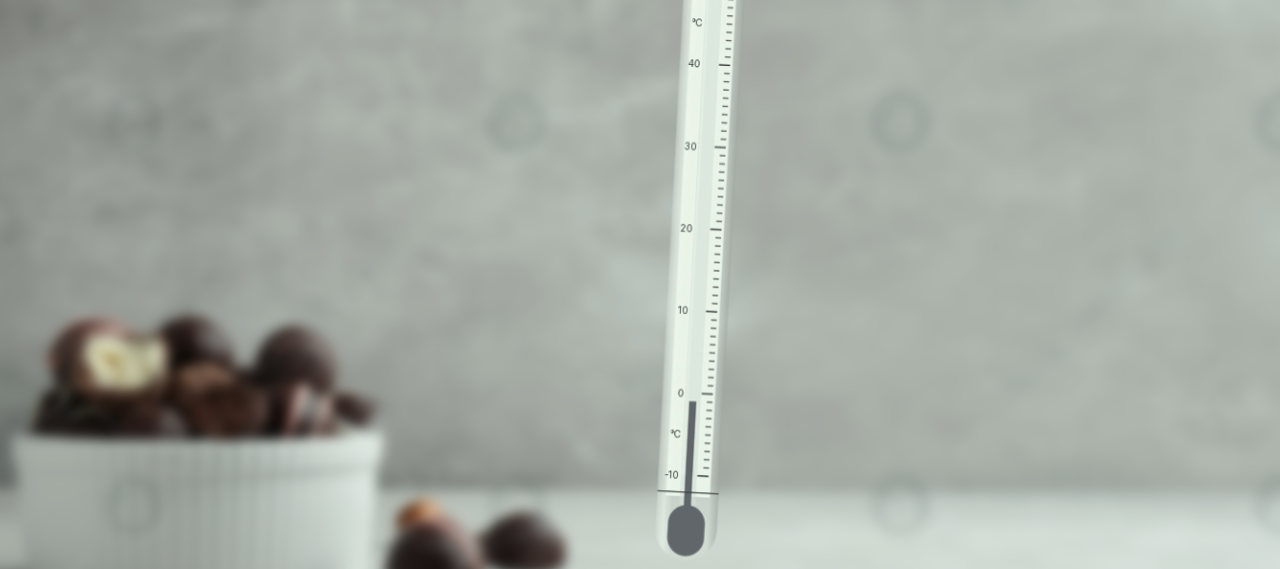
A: -1 °C
